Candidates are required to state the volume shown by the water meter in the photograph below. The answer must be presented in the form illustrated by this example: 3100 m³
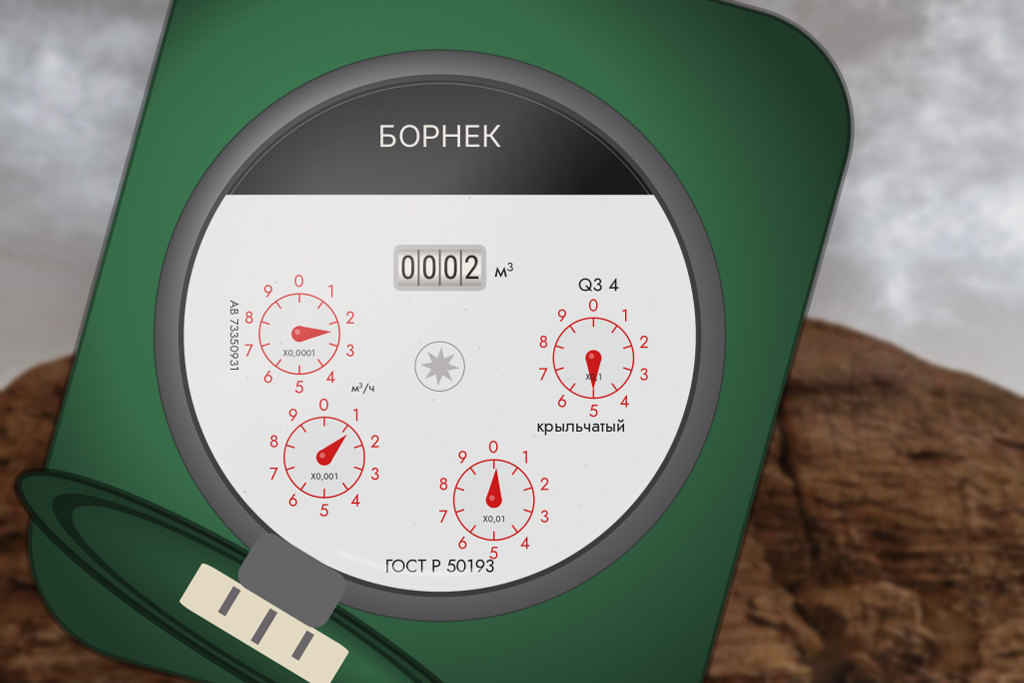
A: 2.5012 m³
